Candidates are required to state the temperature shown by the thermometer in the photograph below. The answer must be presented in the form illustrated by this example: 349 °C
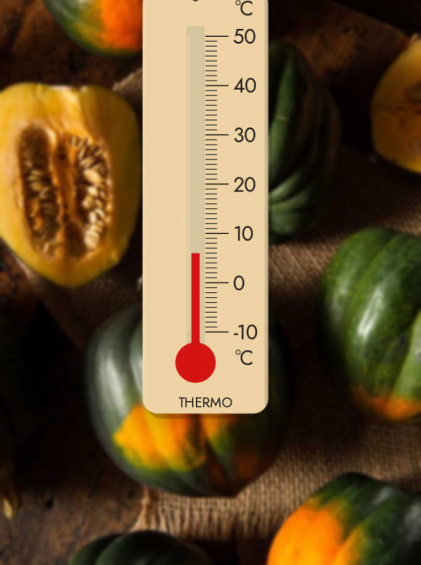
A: 6 °C
